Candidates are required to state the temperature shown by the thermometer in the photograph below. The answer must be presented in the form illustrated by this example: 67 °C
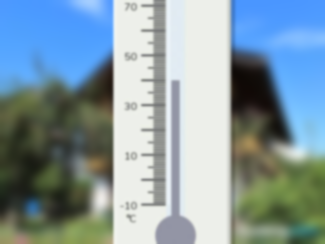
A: 40 °C
